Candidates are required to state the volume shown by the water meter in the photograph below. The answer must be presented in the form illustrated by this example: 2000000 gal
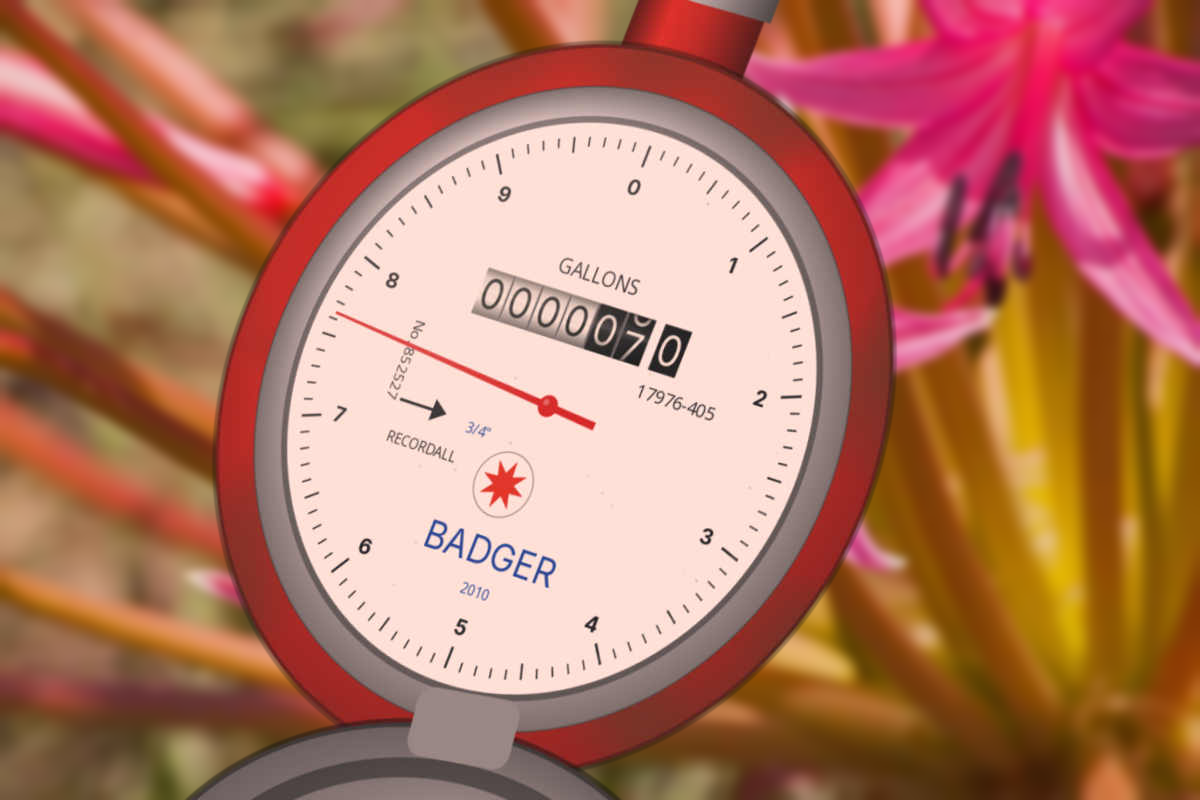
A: 67.6 gal
